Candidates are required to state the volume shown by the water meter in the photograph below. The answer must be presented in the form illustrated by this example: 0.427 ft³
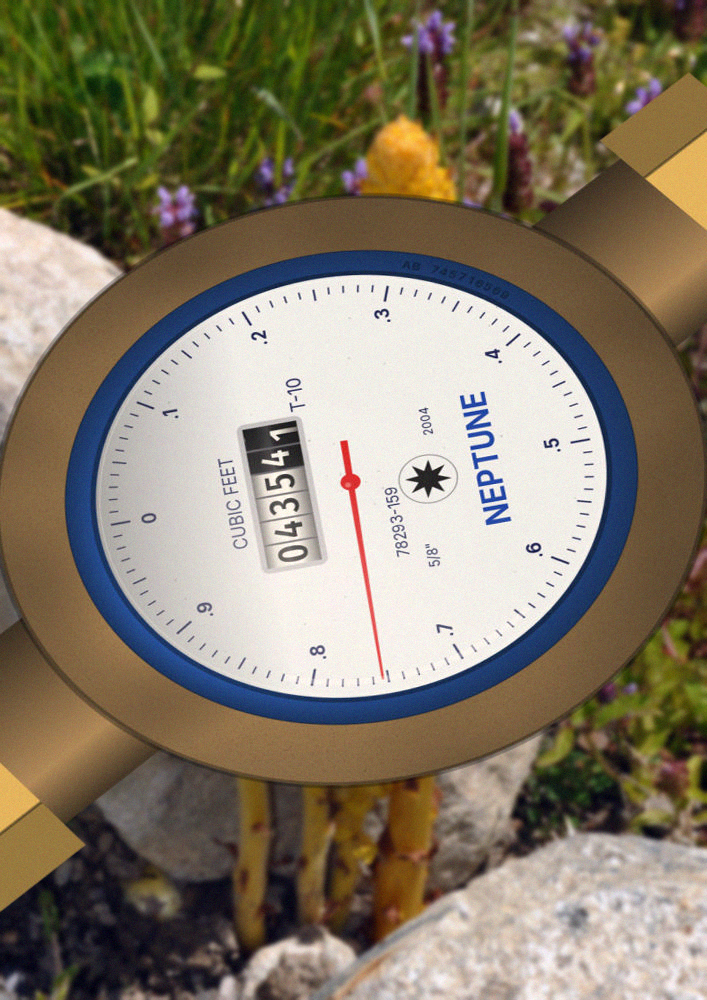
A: 43540.75 ft³
